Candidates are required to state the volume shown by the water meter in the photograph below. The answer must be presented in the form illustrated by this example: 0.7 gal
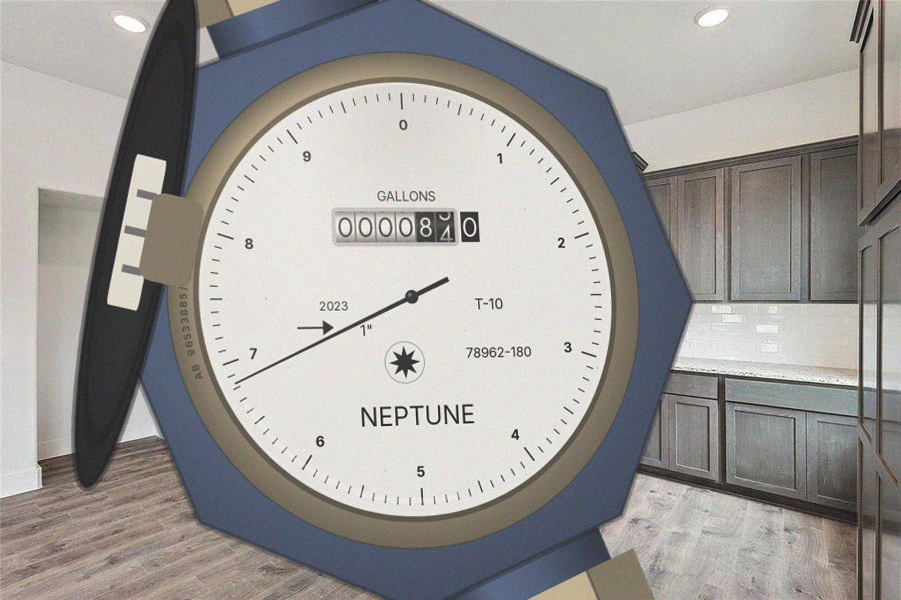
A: 836.8 gal
